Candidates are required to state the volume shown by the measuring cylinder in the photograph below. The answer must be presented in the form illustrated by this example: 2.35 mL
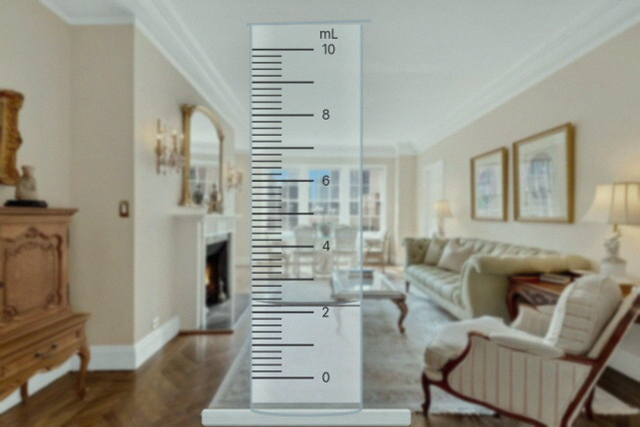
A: 2.2 mL
